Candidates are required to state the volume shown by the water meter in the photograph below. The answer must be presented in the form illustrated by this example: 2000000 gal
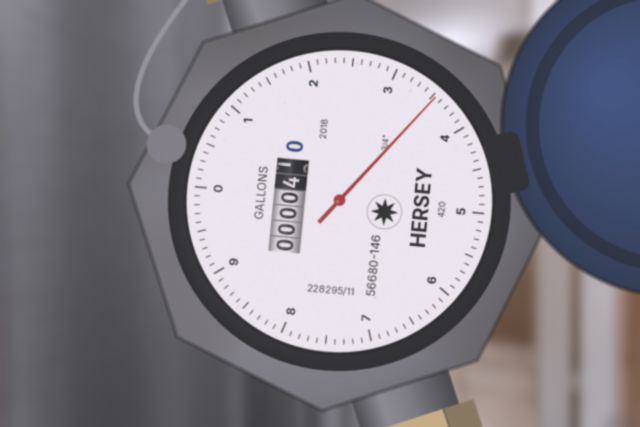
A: 413.5 gal
